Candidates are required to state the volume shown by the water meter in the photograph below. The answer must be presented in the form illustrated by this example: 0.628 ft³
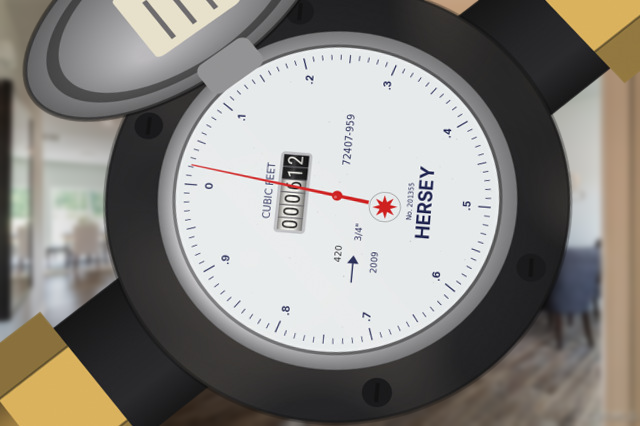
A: 612.02 ft³
